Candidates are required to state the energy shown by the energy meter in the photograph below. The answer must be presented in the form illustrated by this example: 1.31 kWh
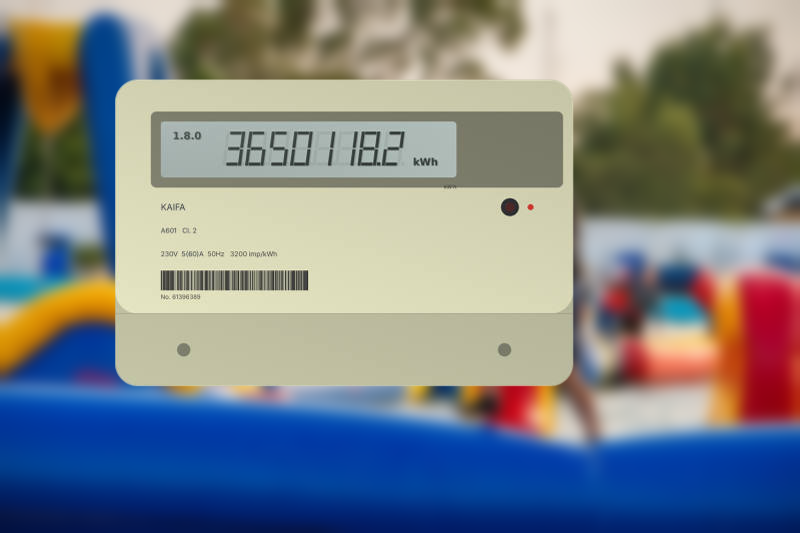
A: 3650118.2 kWh
